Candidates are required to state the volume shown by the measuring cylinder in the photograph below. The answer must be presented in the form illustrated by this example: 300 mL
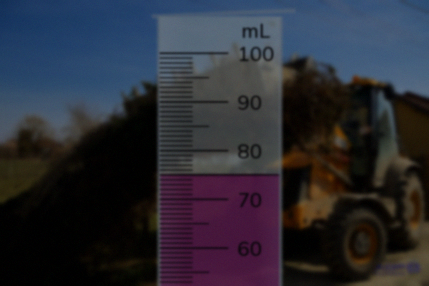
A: 75 mL
